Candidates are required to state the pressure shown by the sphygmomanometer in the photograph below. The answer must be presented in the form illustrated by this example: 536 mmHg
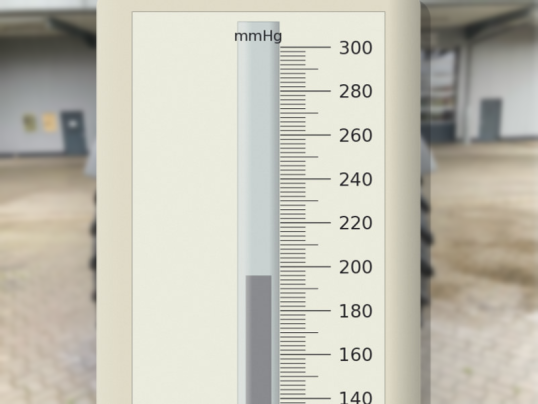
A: 196 mmHg
